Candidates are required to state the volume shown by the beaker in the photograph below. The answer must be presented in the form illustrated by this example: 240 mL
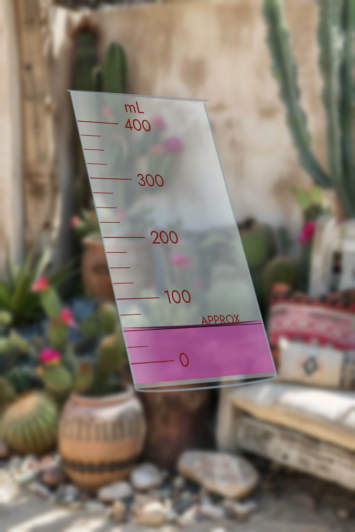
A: 50 mL
